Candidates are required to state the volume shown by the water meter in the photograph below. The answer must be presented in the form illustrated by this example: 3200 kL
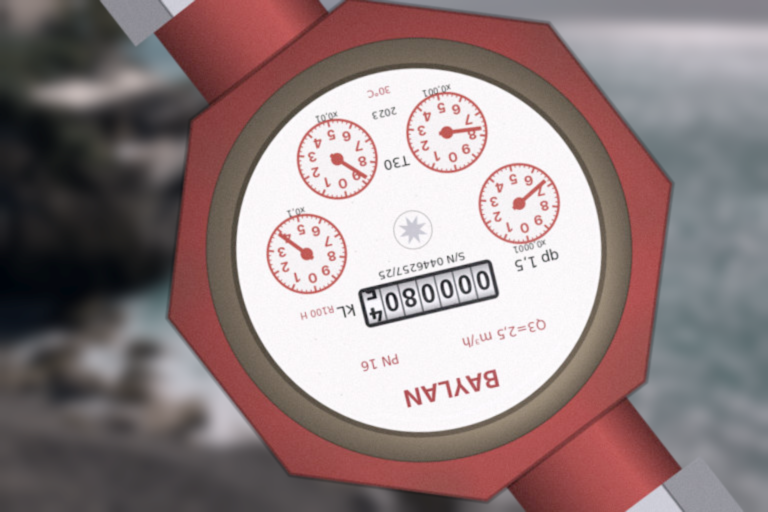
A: 804.3876 kL
